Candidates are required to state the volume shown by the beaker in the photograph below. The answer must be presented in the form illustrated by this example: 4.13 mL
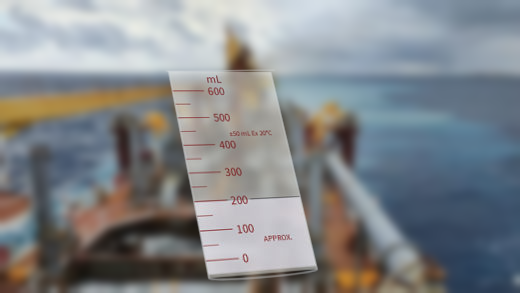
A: 200 mL
